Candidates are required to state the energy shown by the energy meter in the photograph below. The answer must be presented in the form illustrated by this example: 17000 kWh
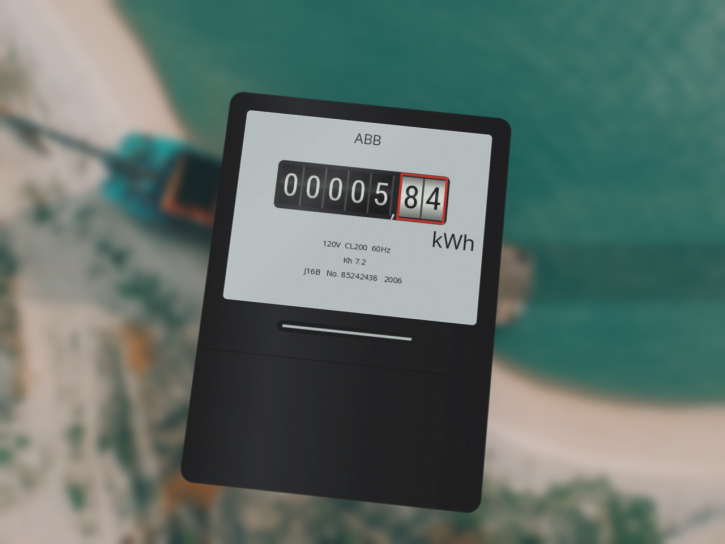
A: 5.84 kWh
